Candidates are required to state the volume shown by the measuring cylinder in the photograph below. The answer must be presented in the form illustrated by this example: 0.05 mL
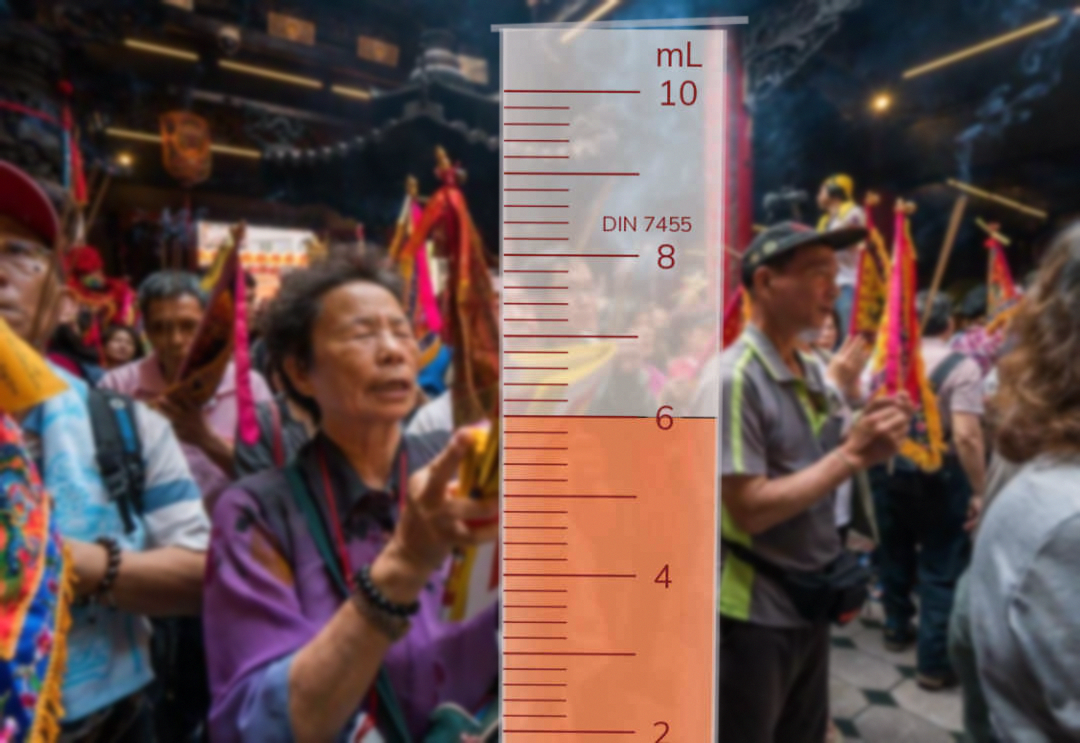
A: 6 mL
